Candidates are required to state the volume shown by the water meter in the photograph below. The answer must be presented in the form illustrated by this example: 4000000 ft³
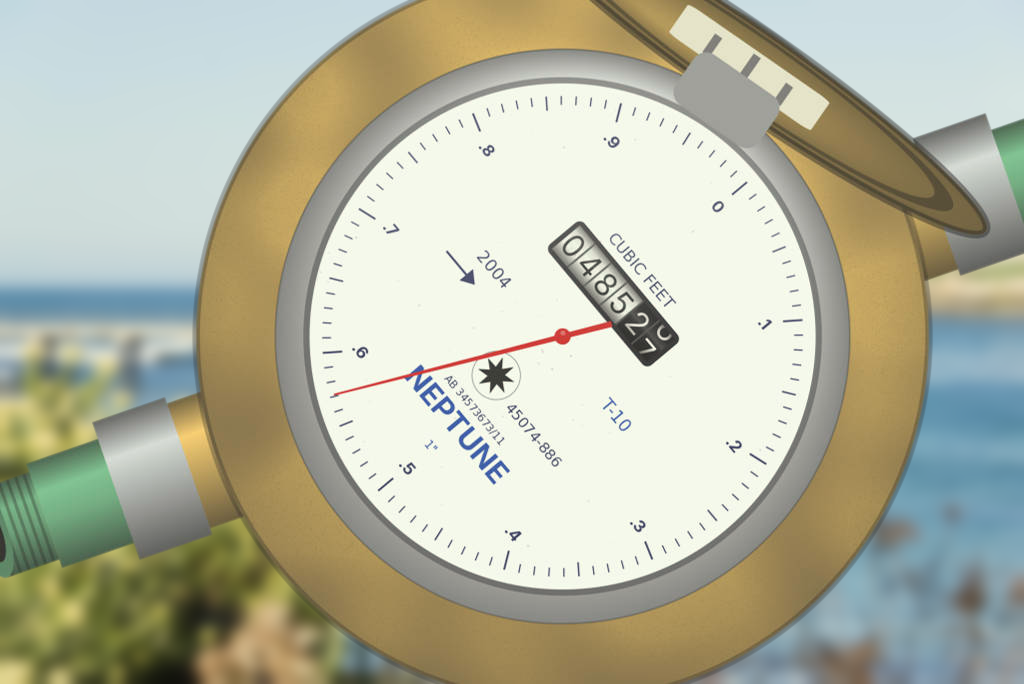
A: 48526.57 ft³
